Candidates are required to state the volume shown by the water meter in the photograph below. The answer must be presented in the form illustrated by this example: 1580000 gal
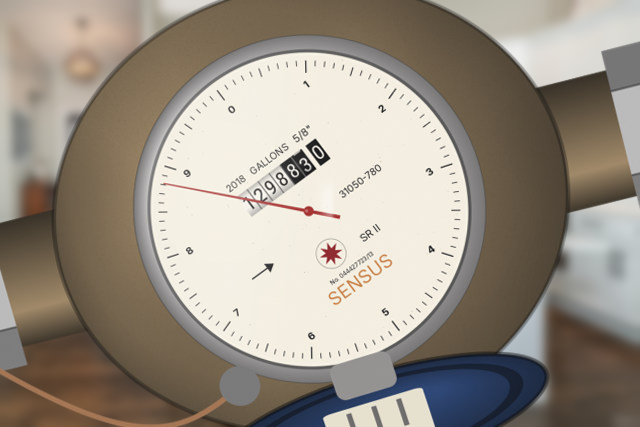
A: 1298828.8 gal
